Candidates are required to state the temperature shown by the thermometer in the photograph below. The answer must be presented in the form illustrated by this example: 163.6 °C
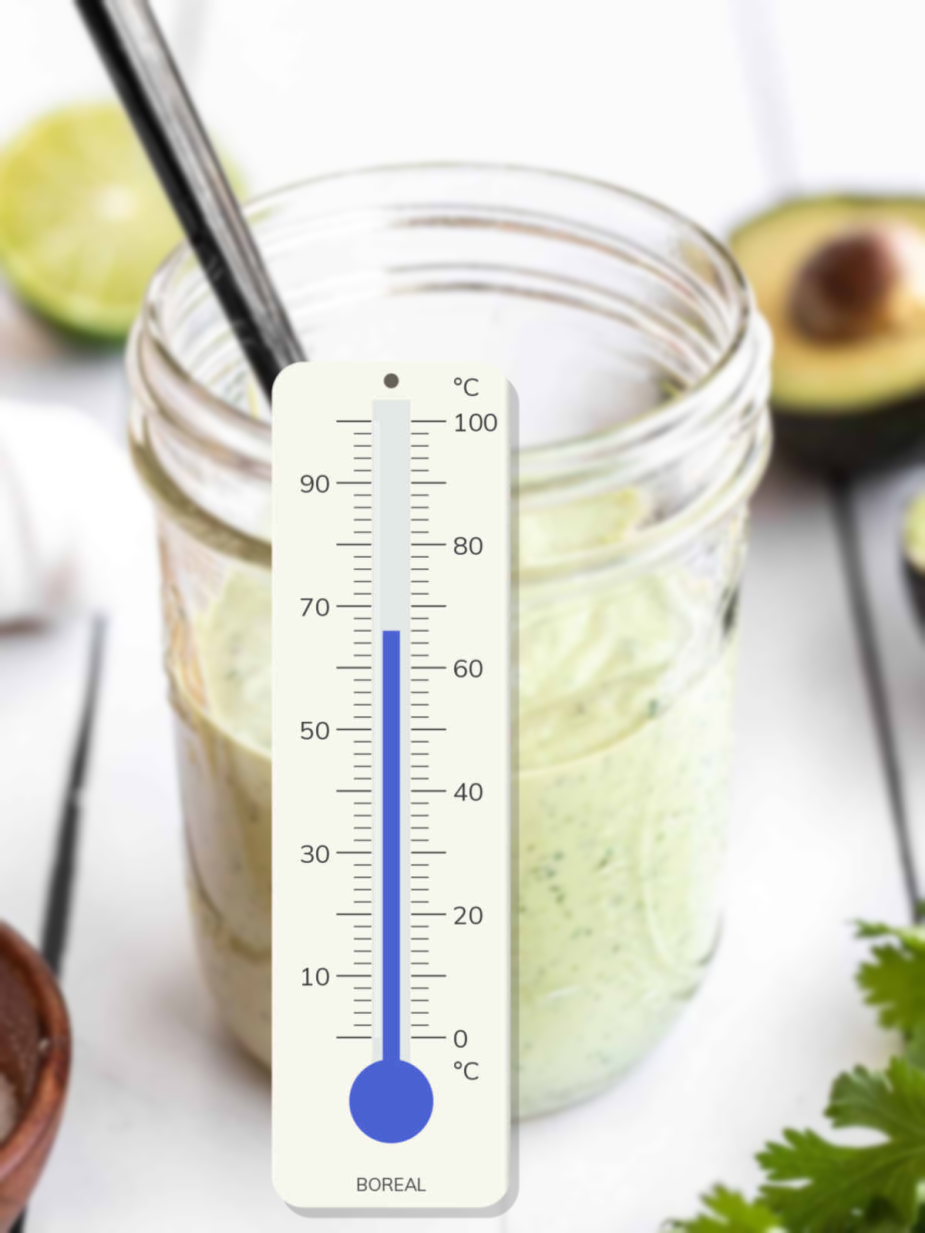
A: 66 °C
